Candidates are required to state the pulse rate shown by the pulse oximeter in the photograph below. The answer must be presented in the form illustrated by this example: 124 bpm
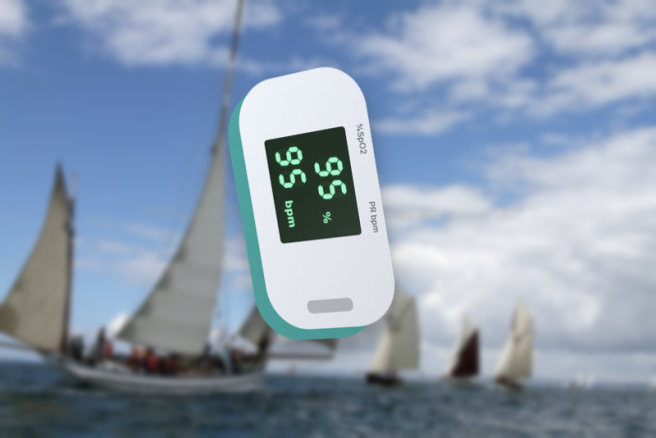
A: 95 bpm
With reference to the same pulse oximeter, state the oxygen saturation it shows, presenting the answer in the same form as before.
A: 95 %
